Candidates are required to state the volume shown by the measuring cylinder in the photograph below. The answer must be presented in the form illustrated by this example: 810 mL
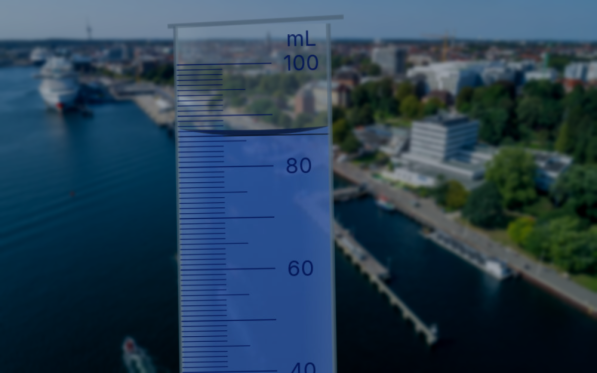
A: 86 mL
